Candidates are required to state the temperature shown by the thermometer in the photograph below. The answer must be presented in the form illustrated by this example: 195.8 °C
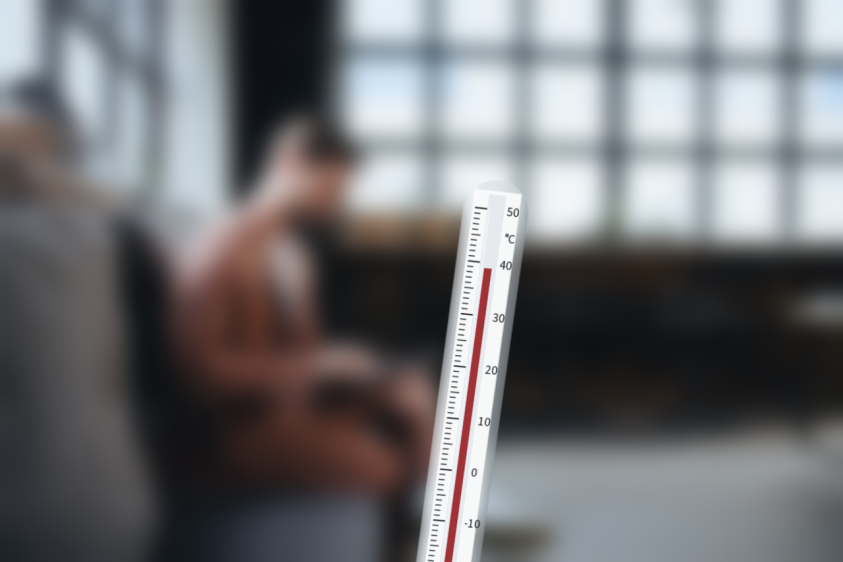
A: 39 °C
